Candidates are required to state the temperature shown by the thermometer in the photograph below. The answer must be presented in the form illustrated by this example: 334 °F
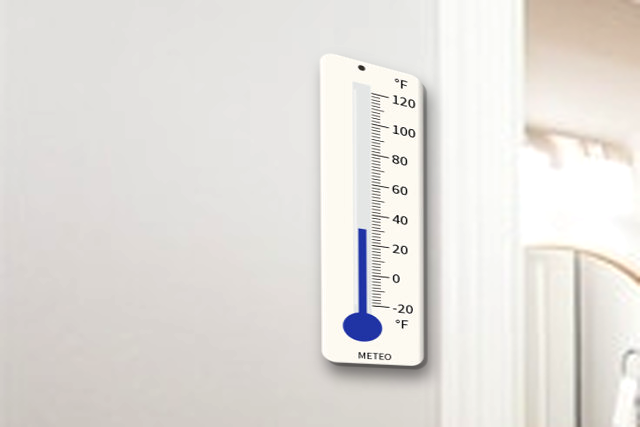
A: 30 °F
